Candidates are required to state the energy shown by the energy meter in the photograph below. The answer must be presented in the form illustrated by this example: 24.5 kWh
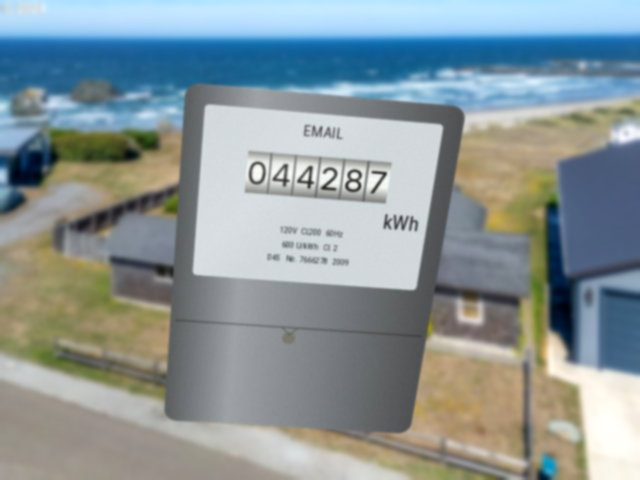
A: 44287 kWh
